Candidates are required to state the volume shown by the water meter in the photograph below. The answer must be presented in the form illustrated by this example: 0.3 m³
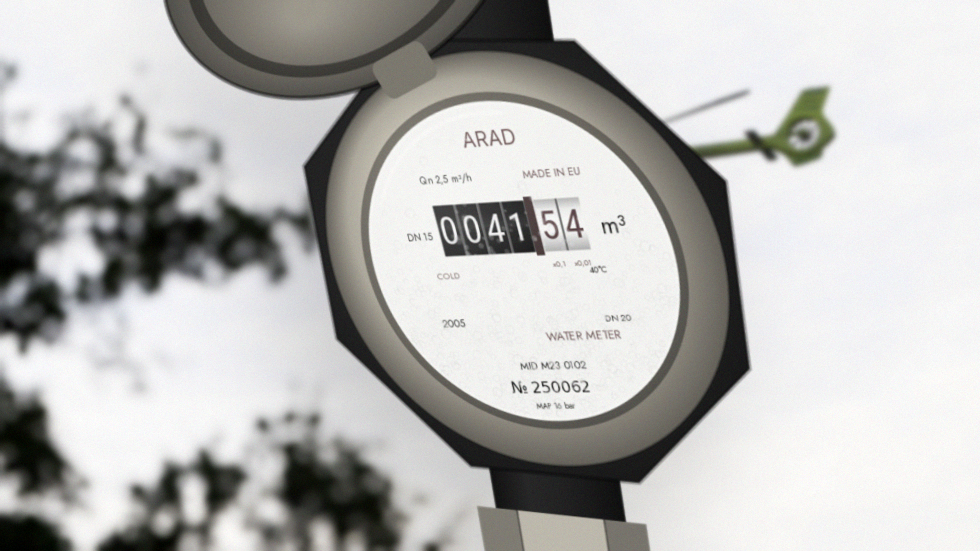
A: 41.54 m³
